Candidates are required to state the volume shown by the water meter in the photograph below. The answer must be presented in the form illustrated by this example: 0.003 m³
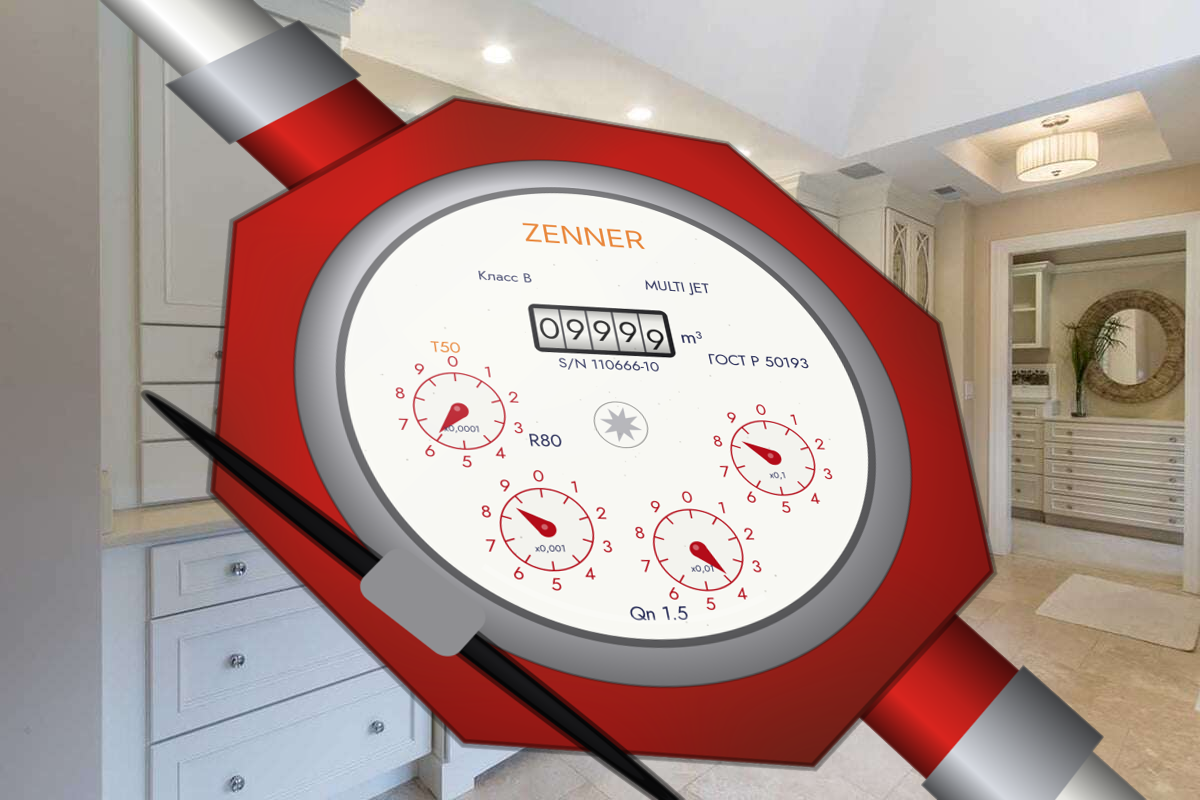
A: 9998.8386 m³
